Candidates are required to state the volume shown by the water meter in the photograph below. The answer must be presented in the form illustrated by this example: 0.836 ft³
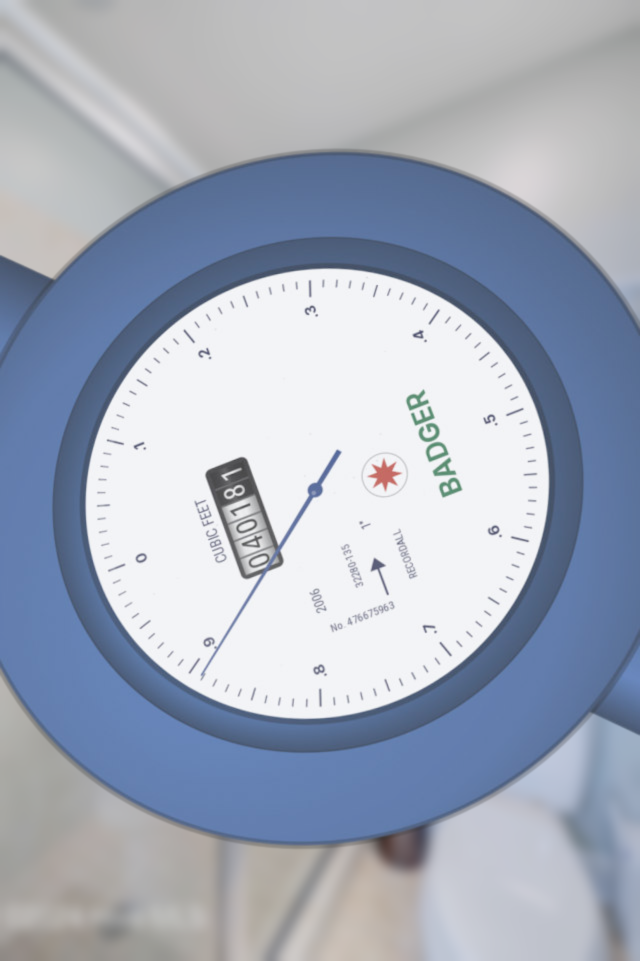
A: 40180.89 ft³
